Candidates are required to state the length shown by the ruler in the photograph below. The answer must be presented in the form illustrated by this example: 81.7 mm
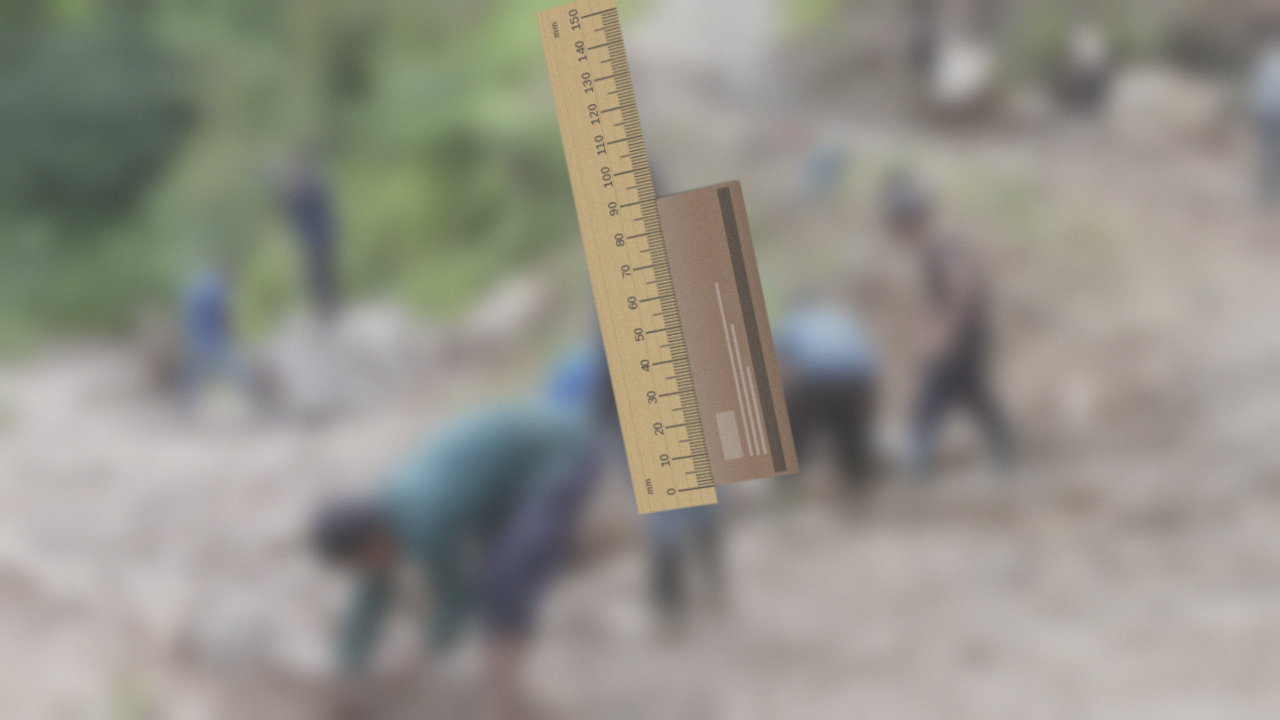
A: 90 mm
